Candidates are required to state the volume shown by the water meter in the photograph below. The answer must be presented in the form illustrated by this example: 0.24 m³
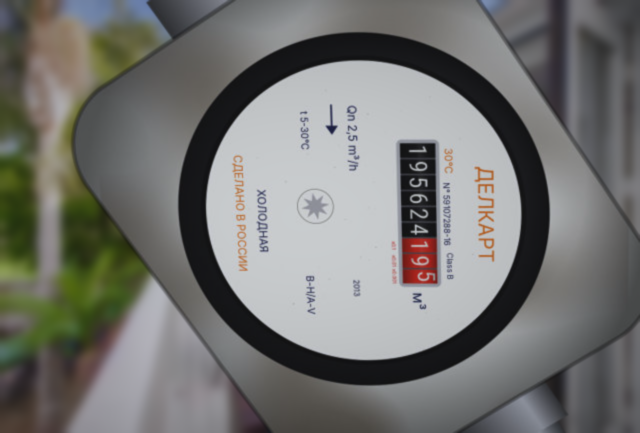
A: 195624.195 m³
